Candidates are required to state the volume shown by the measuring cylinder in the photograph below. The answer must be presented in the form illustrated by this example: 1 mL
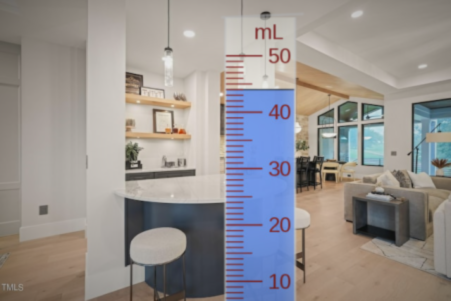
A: 44 mL
